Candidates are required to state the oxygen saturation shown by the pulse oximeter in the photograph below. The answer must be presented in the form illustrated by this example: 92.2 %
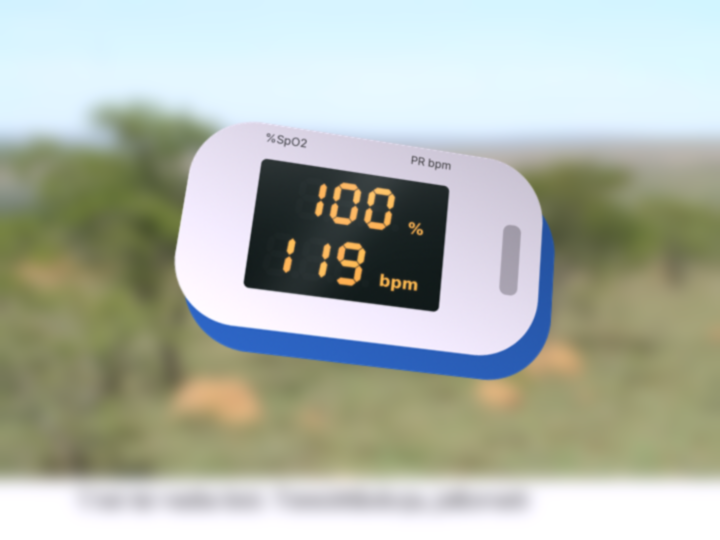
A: 100 %
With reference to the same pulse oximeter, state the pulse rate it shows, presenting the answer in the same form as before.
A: 119 bpm
